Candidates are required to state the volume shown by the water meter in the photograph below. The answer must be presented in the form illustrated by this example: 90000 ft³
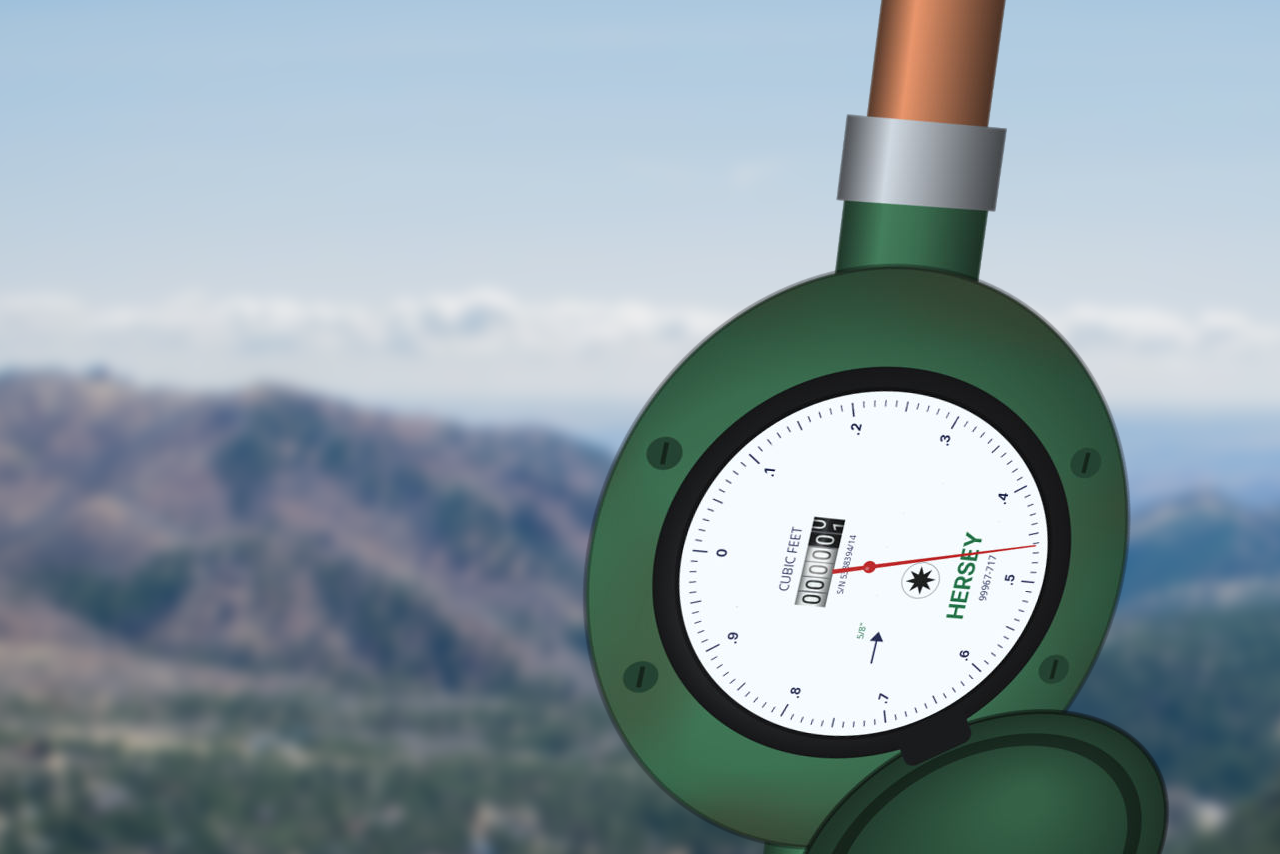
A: 0.46 ft³
